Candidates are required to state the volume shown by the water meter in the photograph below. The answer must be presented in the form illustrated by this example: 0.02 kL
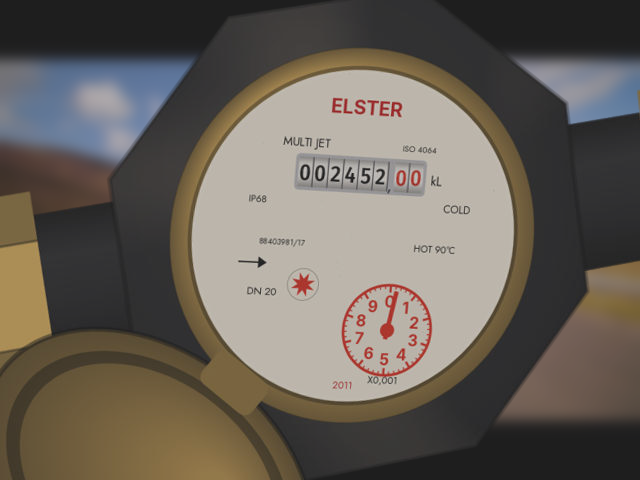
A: 2452.000 kL
